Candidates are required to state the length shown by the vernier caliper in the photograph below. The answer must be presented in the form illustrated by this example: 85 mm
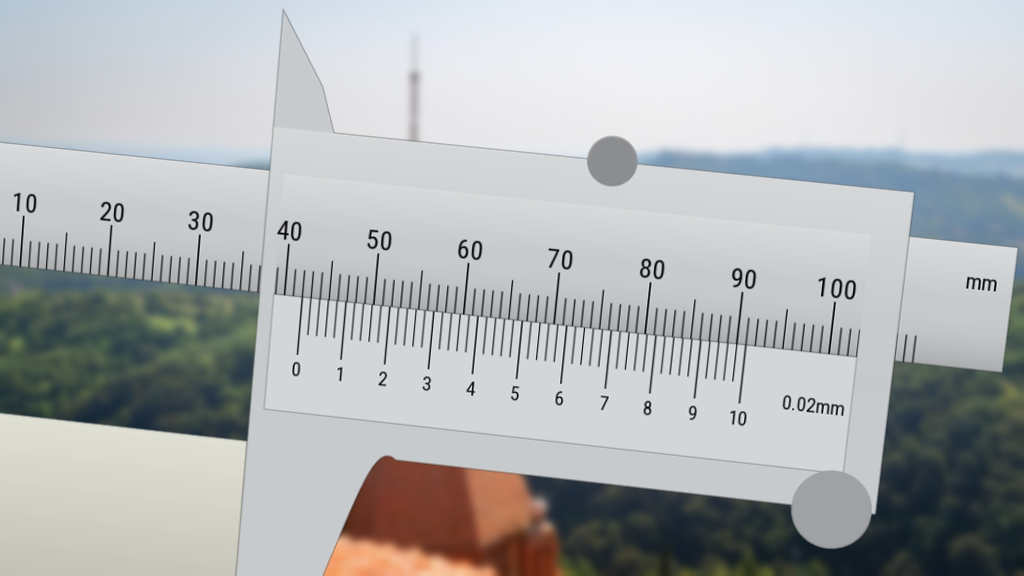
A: 42.0 mm
